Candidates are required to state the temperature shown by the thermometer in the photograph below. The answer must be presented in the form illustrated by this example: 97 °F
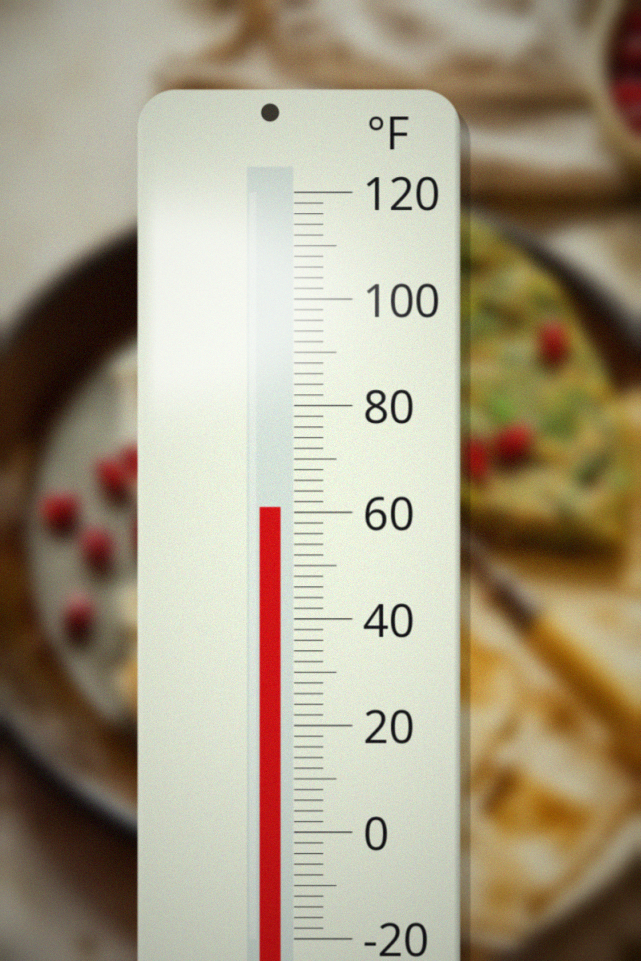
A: 61 °F
